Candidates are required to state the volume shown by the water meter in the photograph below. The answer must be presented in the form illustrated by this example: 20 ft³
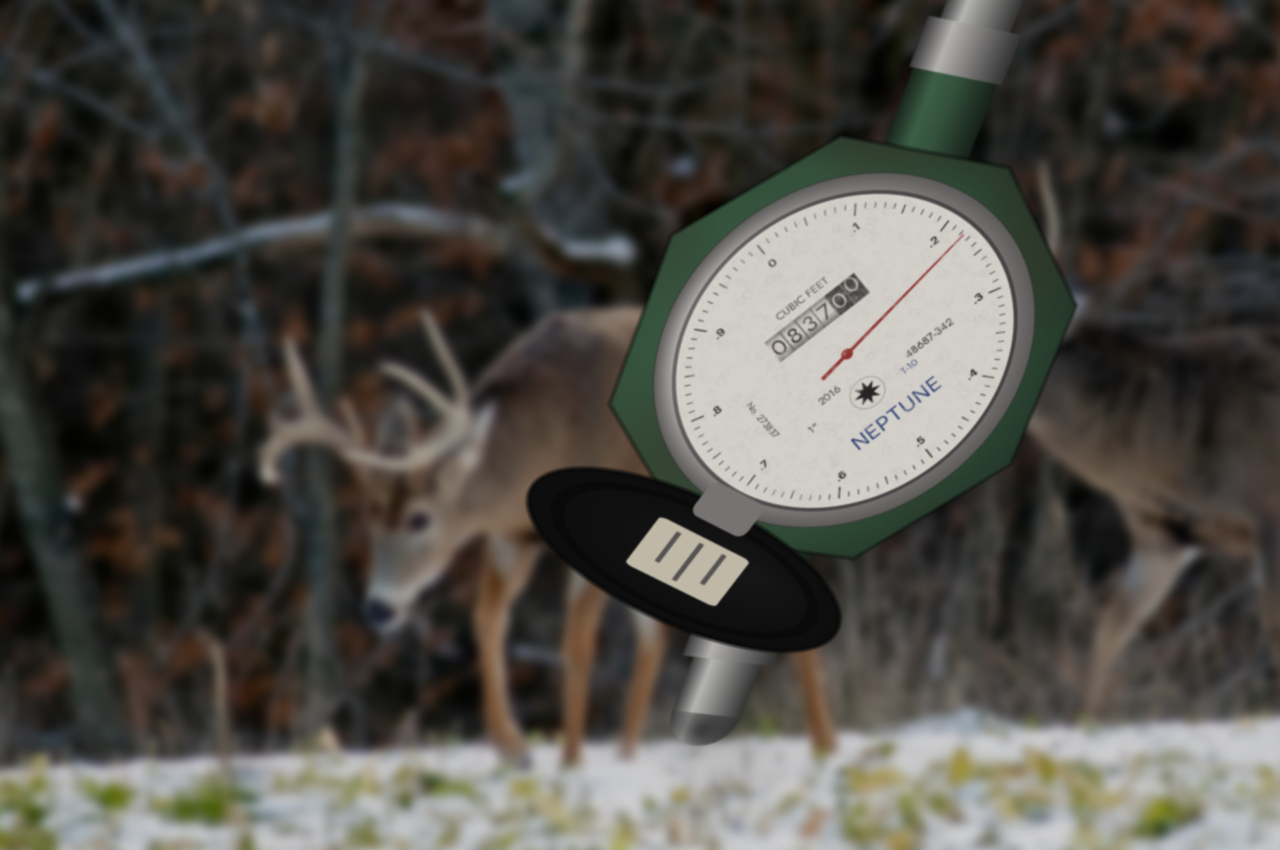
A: 83700.22 ft³
